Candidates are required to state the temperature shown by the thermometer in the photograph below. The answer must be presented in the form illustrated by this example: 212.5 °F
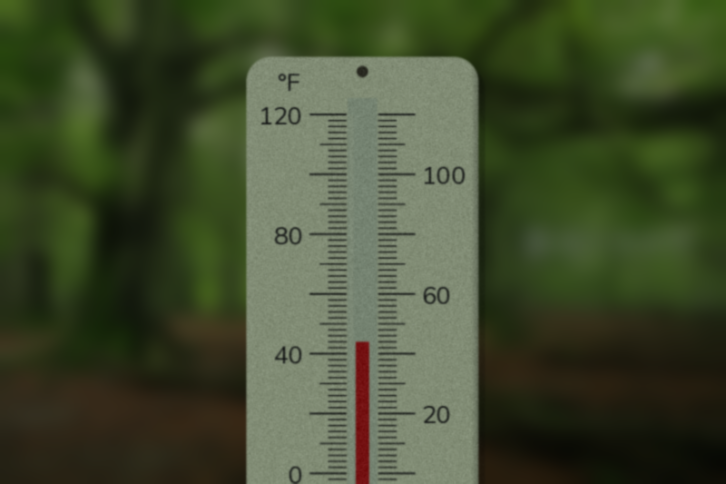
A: 44 °F
